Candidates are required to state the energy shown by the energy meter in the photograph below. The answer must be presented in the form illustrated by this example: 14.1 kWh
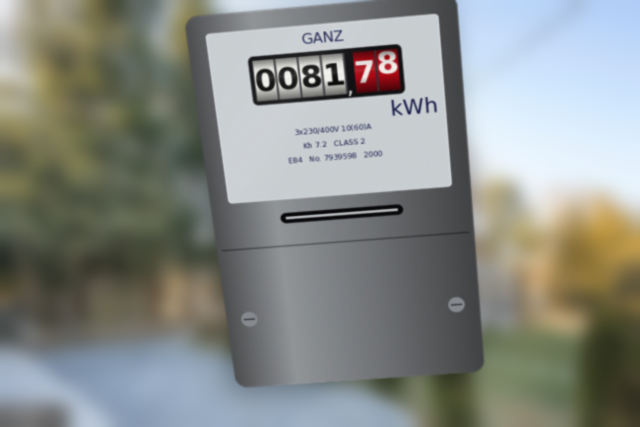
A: 81.78 kWh
